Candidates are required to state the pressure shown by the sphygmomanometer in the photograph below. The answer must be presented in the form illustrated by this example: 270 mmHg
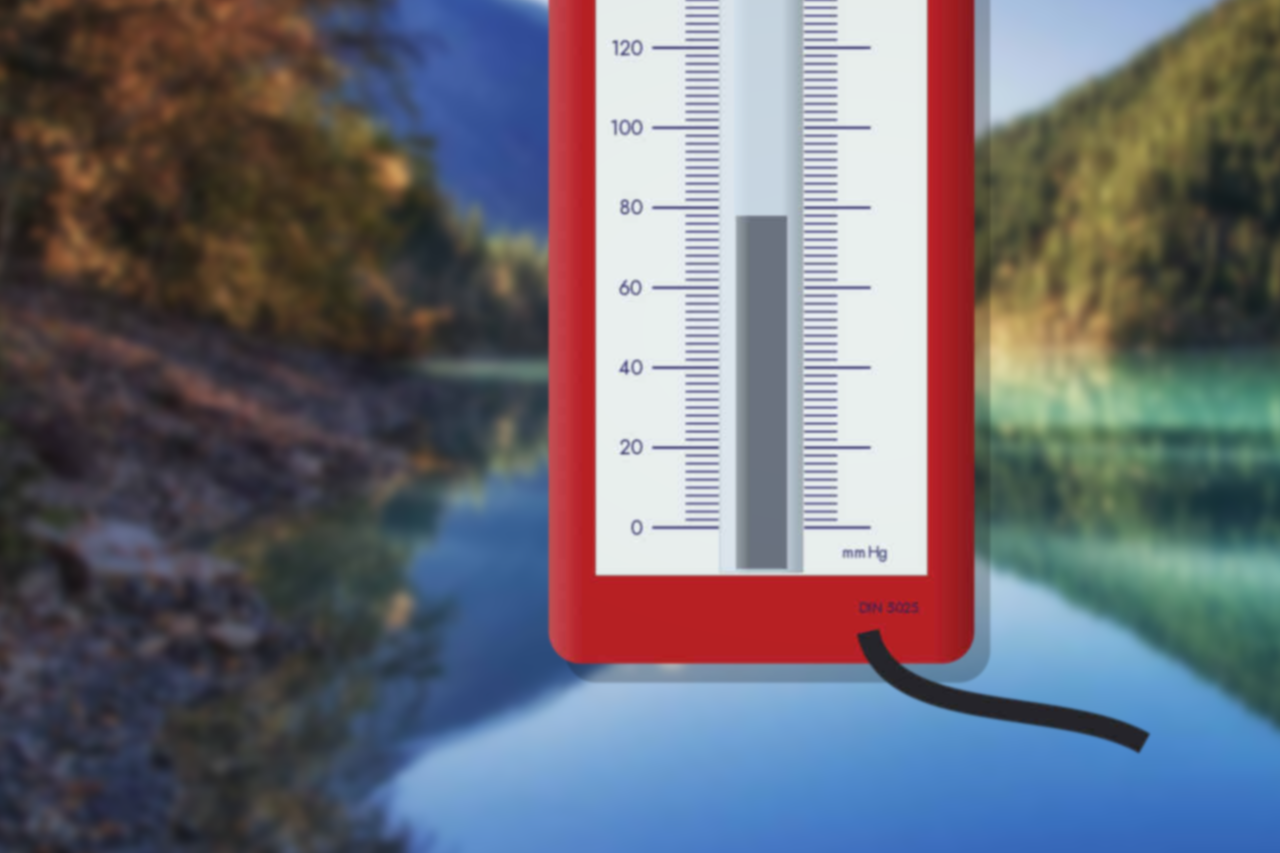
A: 78 mmHg
